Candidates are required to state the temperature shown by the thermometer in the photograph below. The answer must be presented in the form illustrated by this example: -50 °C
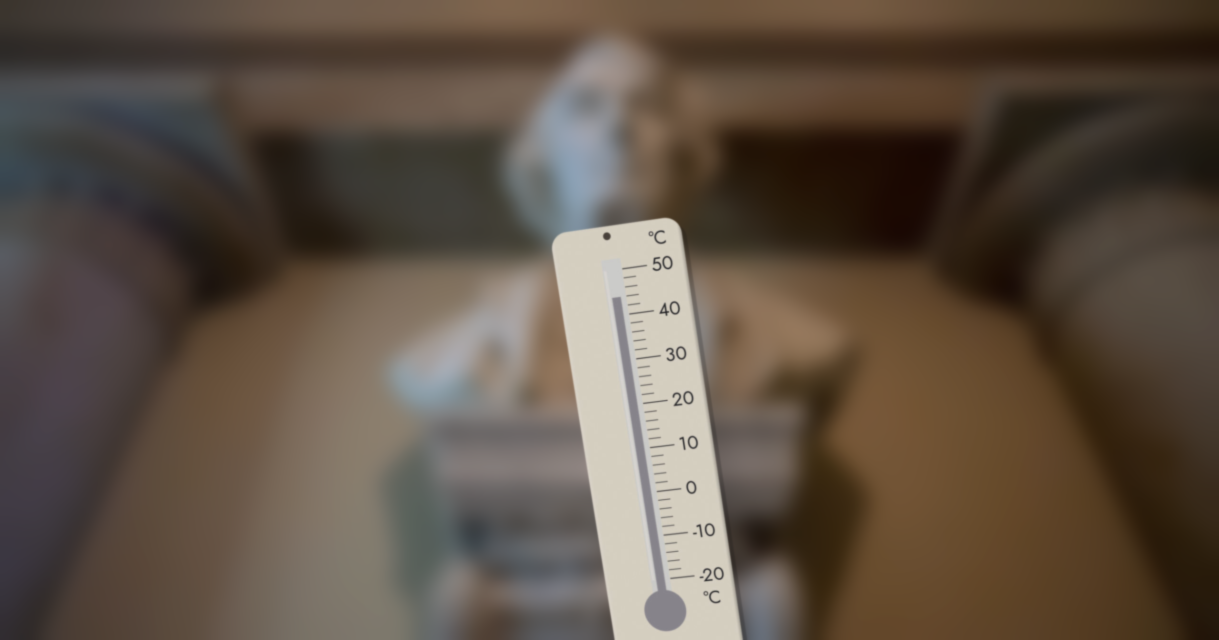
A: 44 °C
